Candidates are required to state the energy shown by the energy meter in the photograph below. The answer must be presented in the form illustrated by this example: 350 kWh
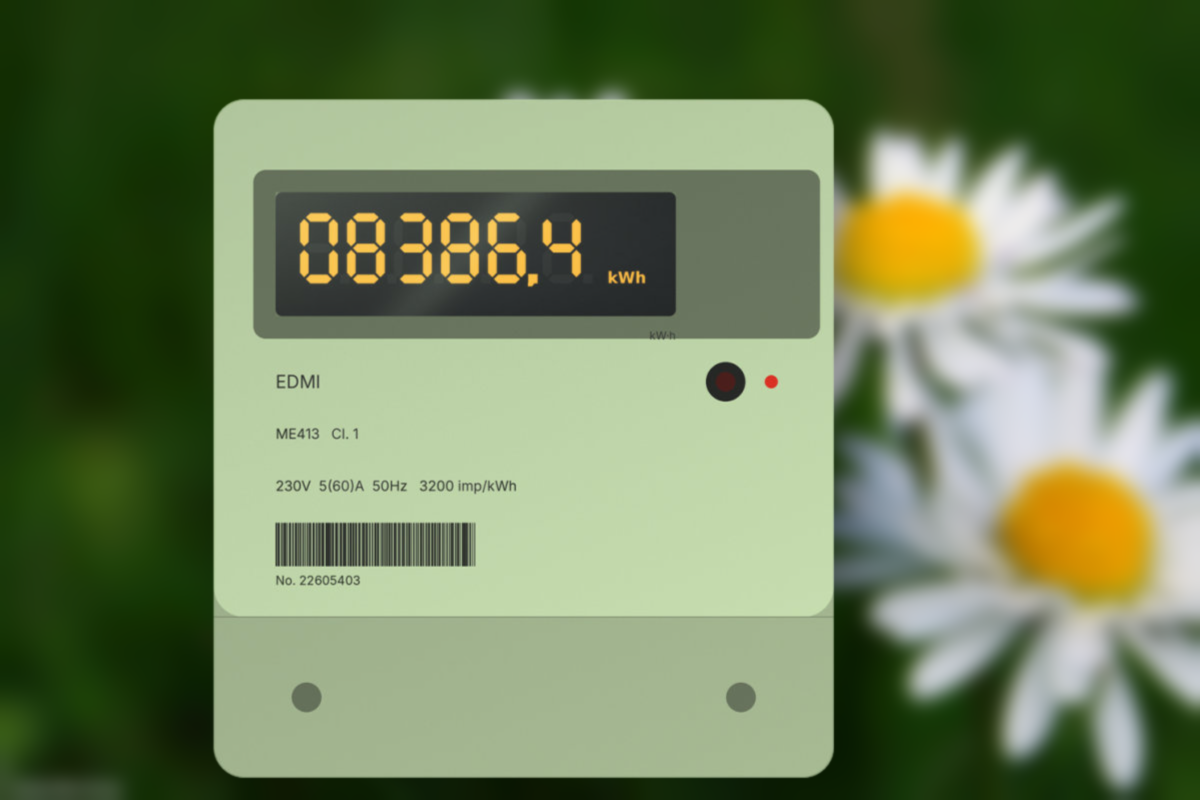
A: 8386.4 kWh
